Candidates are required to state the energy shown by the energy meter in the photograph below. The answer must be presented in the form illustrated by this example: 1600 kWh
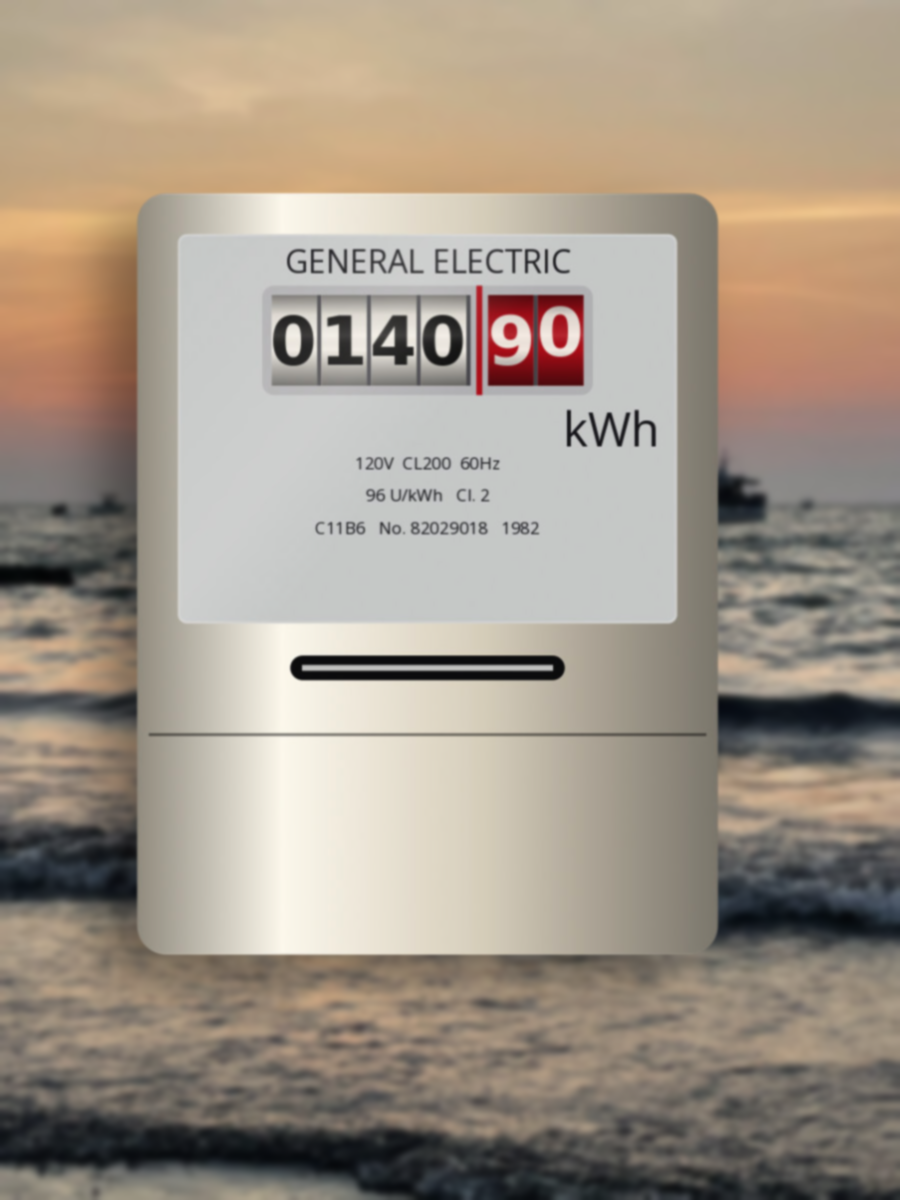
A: 140.90 kWh
